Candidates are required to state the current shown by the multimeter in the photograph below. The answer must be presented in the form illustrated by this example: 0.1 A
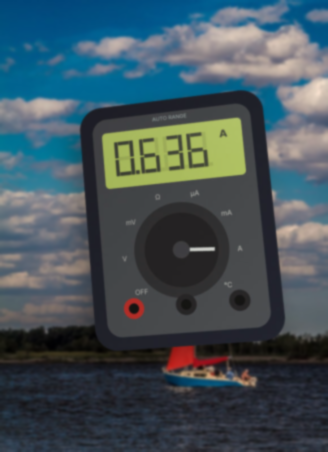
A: 0.636 A
